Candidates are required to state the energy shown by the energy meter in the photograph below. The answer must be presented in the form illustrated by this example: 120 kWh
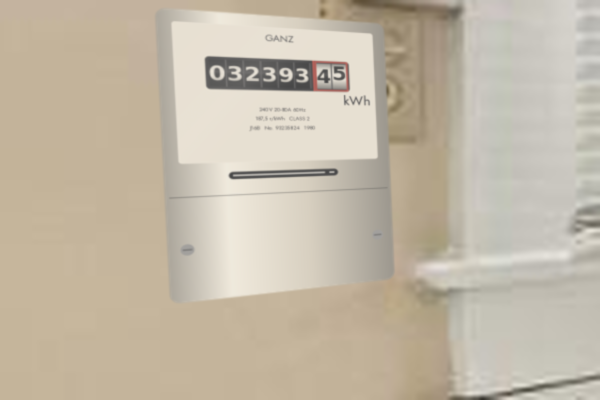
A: 32393.45 kWh
